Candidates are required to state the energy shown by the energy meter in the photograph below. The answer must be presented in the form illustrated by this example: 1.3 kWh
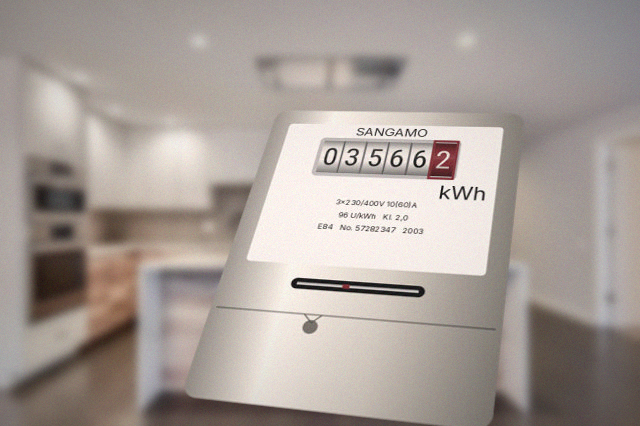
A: 3566.2 kWh
